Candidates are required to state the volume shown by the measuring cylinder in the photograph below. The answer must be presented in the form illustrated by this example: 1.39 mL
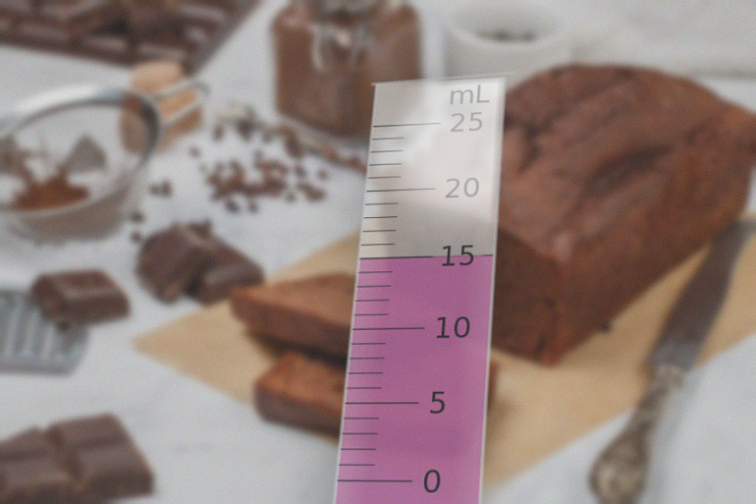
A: 15 mL
